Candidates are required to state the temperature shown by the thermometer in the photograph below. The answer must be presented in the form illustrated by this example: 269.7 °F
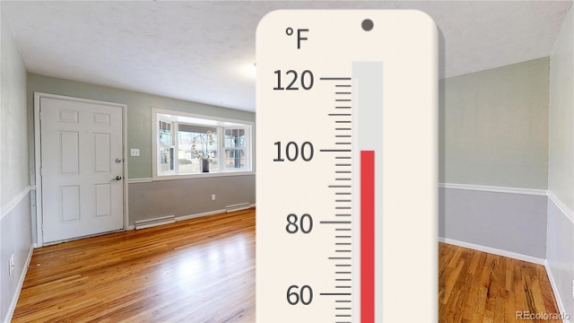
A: 100 °F
